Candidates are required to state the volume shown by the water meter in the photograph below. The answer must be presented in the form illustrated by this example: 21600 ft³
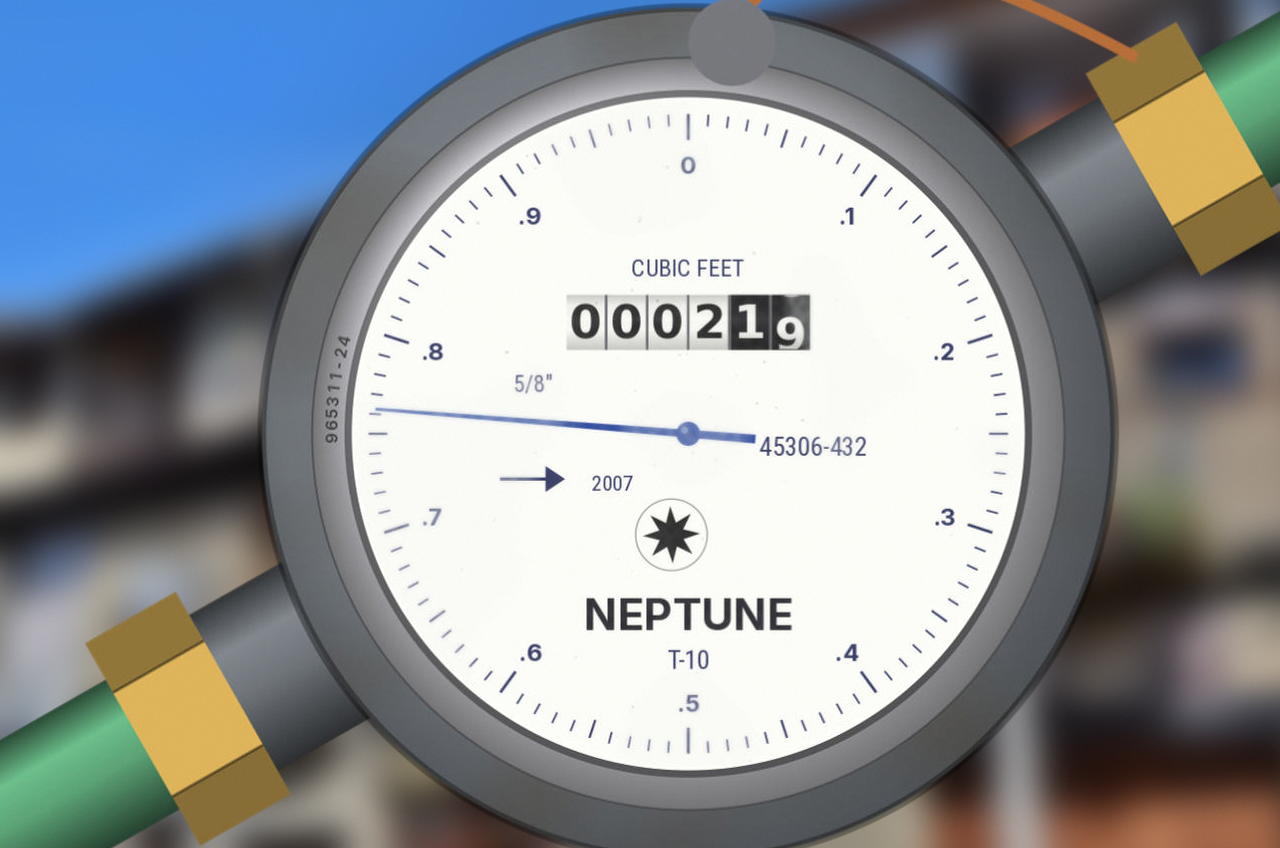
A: 218.76 ft³
